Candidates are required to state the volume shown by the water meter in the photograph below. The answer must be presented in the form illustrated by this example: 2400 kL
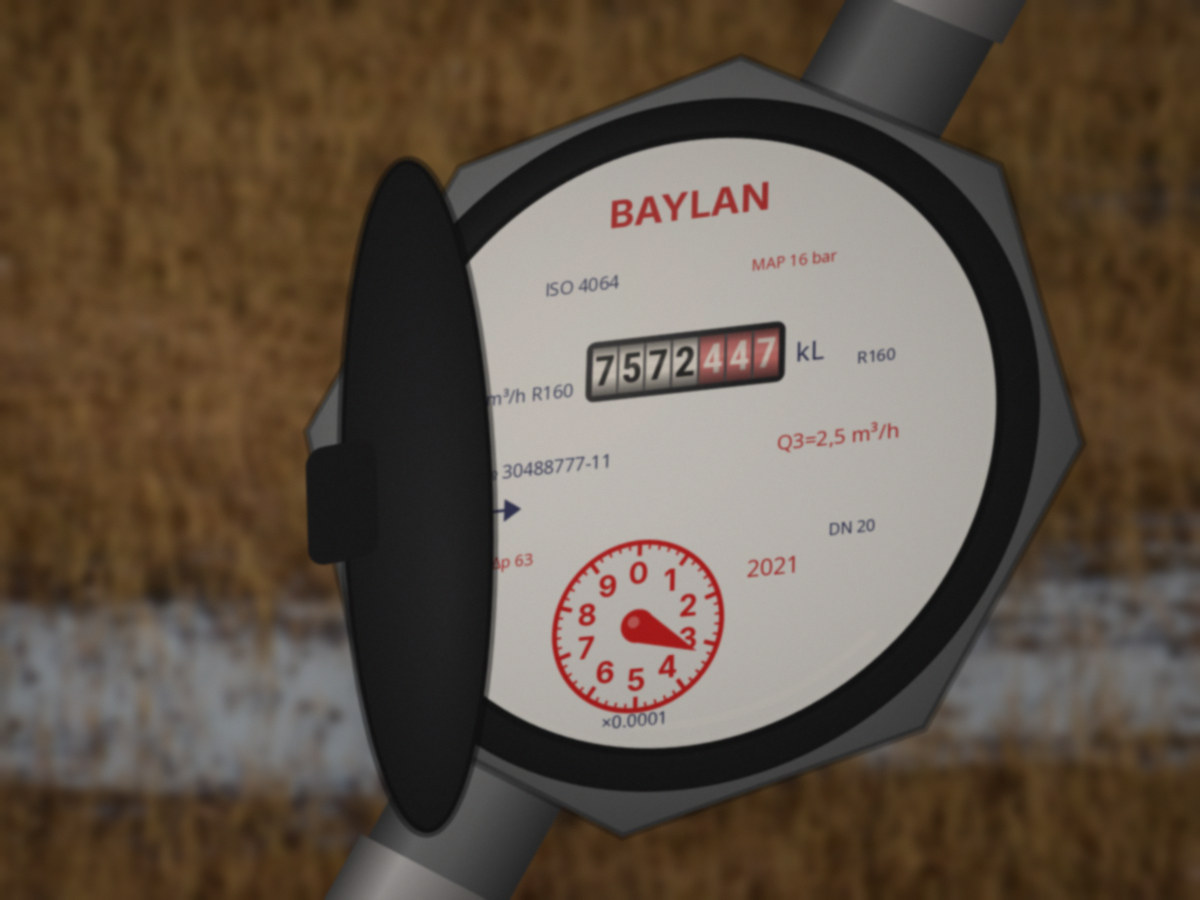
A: 7572.4473 kL
